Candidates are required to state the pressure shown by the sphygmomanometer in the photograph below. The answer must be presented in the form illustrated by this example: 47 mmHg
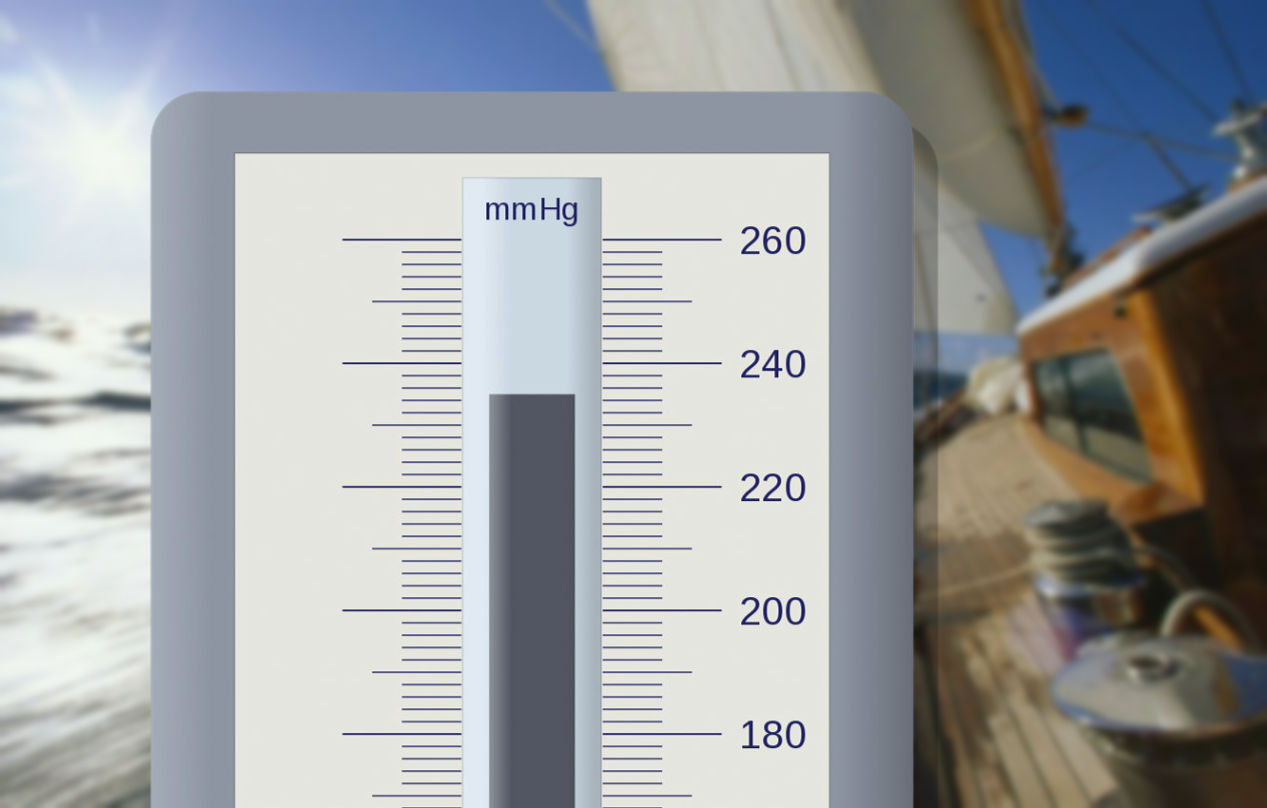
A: 235 mmHg
